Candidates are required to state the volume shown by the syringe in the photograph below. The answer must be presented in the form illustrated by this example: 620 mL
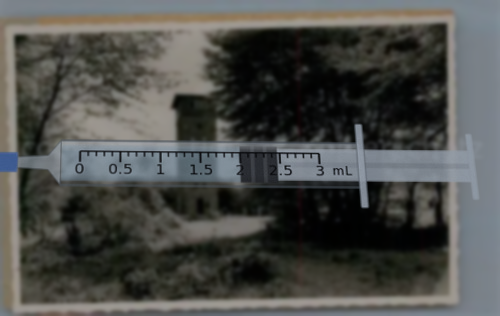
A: 2 mL
